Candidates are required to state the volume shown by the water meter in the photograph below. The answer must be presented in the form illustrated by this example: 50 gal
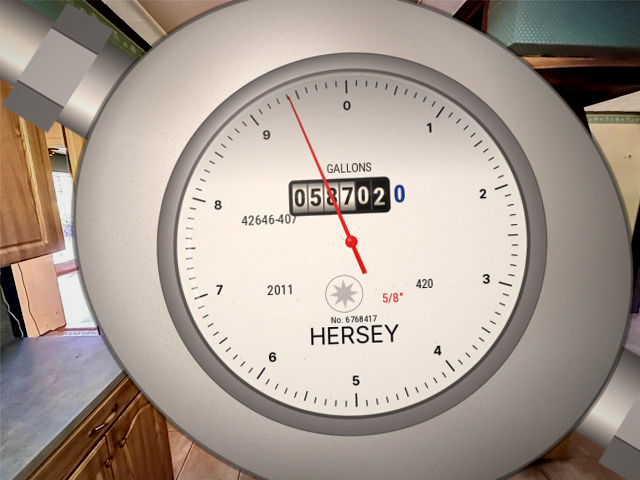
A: 587019.4 gal
